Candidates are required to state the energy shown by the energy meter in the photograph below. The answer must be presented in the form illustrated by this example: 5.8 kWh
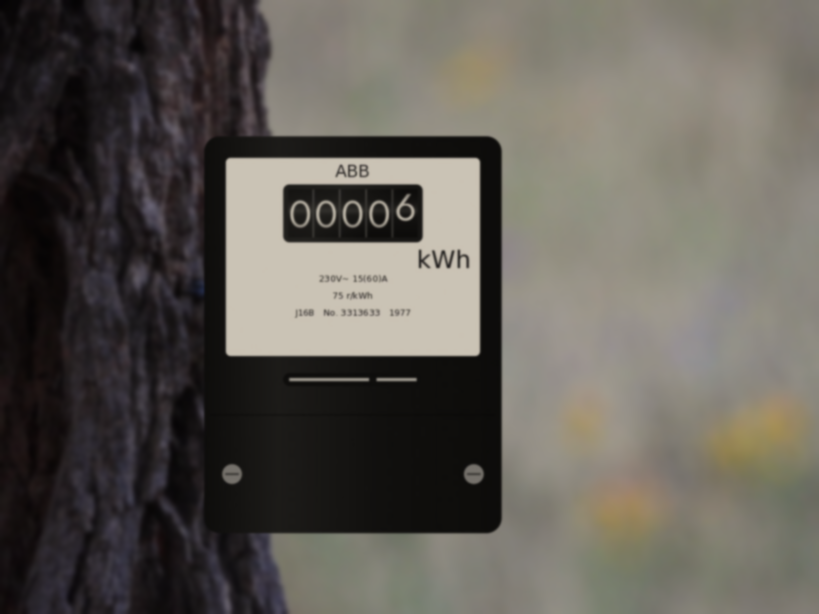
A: 6 kWh
